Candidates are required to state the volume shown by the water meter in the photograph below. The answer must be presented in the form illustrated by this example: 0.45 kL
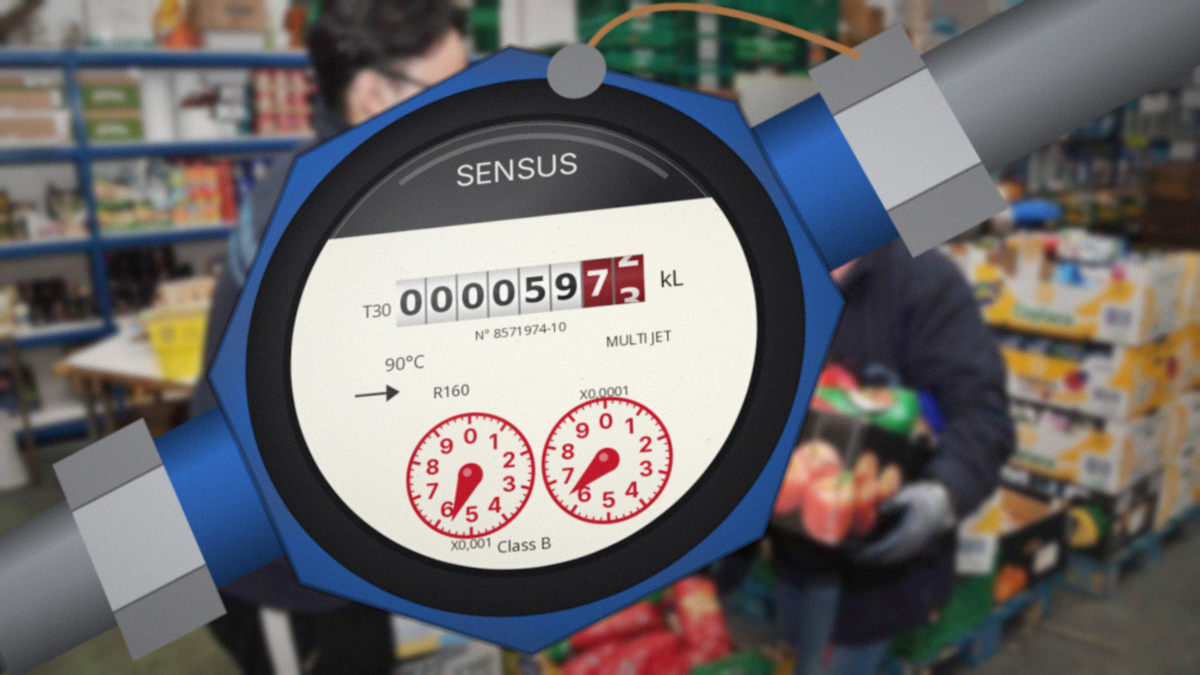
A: 59.7256 kL
